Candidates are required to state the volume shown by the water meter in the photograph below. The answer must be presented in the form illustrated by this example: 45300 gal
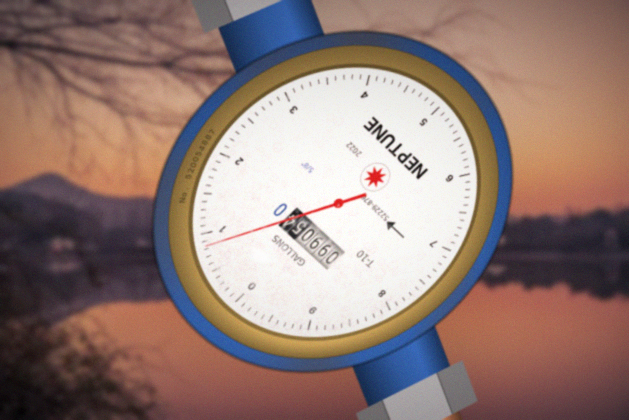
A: 990540.8 gal
